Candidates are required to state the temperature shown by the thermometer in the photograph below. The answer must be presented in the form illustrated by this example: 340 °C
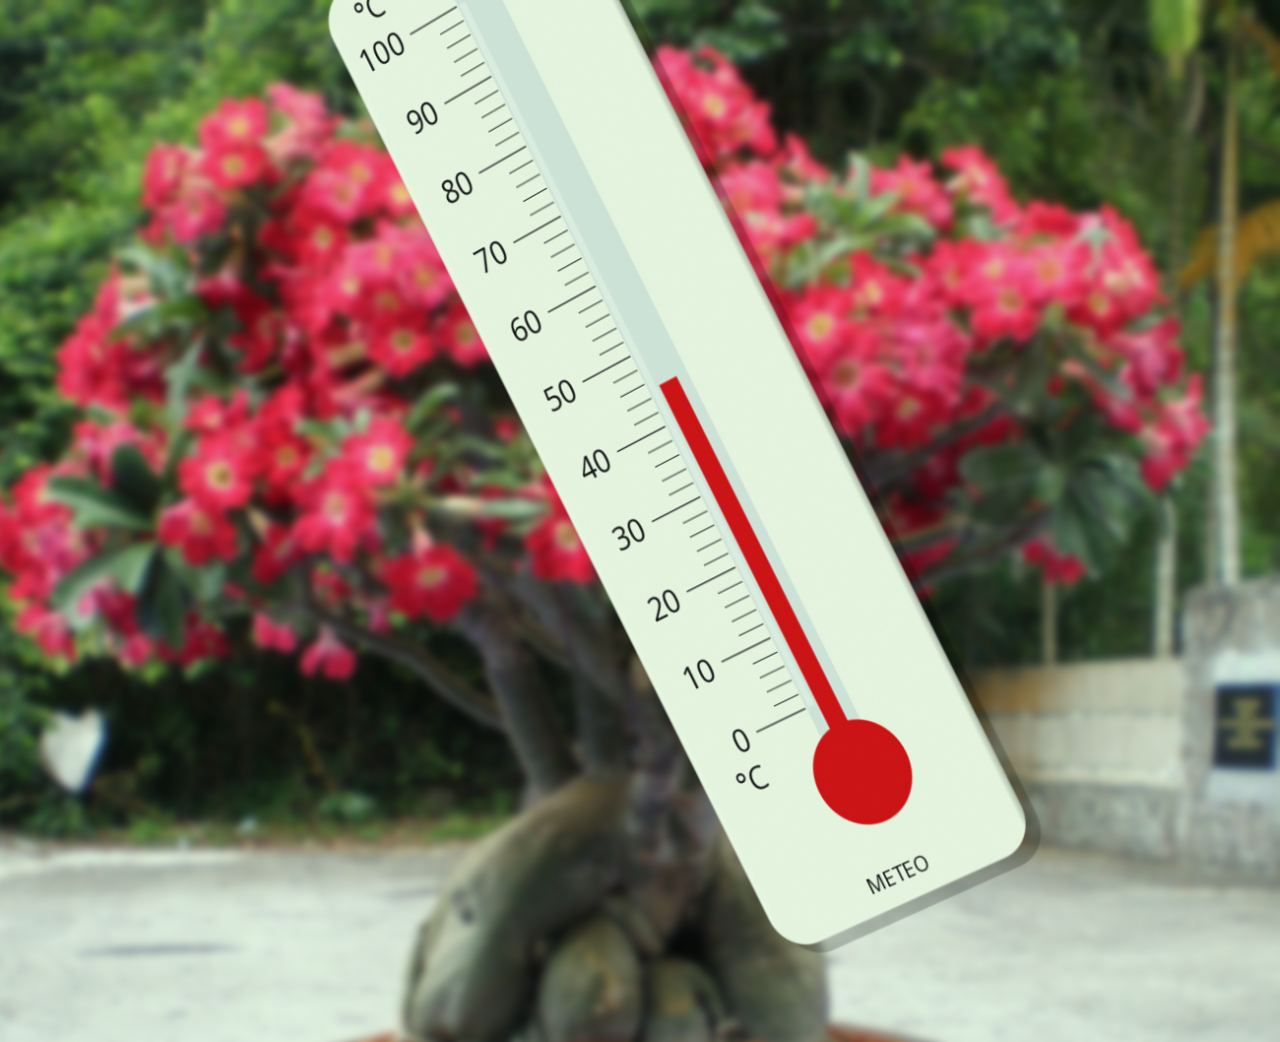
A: 45 °C
